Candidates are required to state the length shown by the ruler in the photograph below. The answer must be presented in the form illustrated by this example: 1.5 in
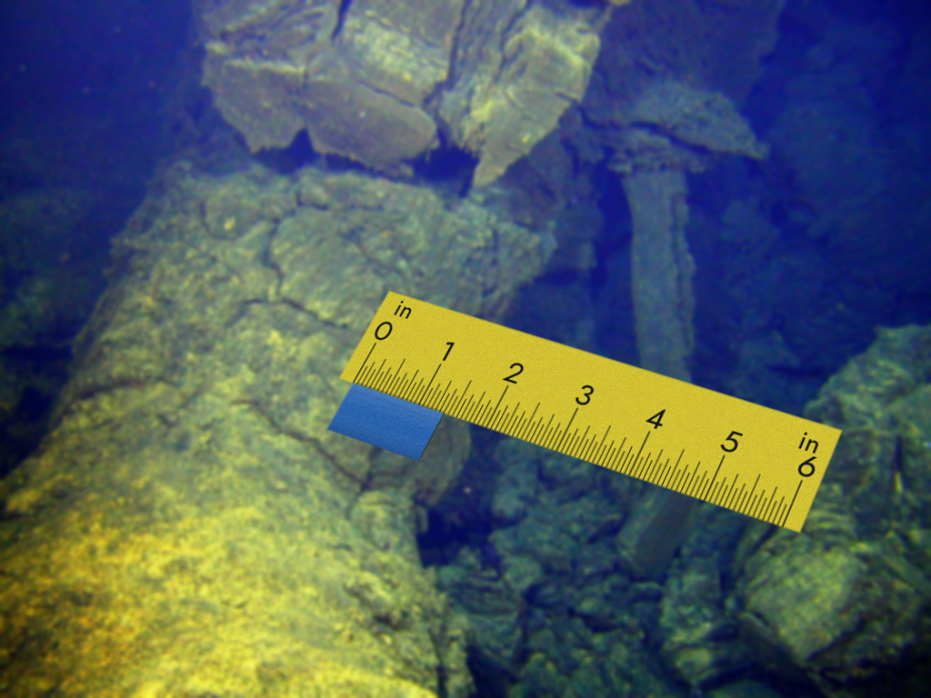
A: 1.375 in
